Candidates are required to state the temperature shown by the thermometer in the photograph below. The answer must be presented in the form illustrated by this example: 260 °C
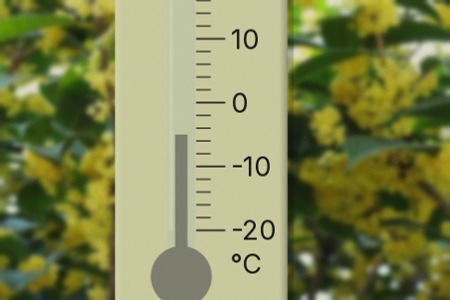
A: -5 °C
